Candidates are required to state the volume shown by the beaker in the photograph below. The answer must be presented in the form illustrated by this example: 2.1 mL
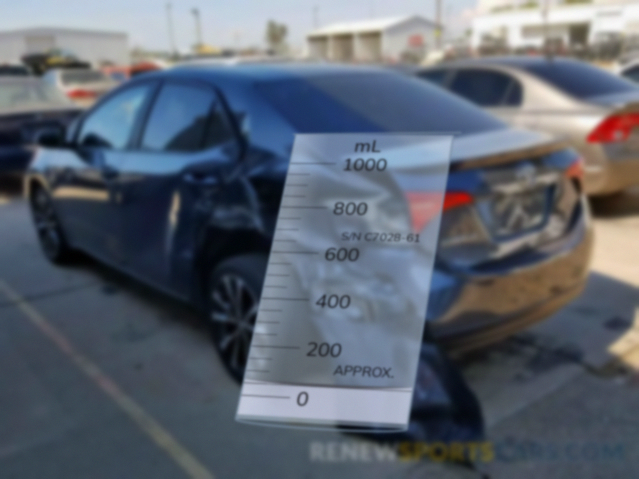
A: 50 mL
